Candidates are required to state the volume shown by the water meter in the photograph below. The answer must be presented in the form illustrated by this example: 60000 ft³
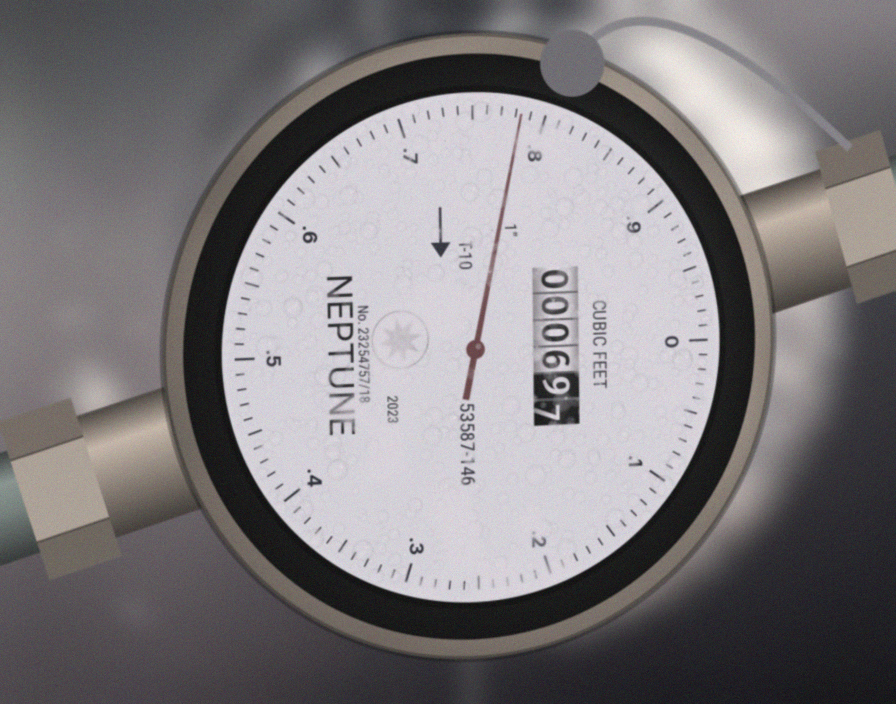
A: 696.78 ft³
